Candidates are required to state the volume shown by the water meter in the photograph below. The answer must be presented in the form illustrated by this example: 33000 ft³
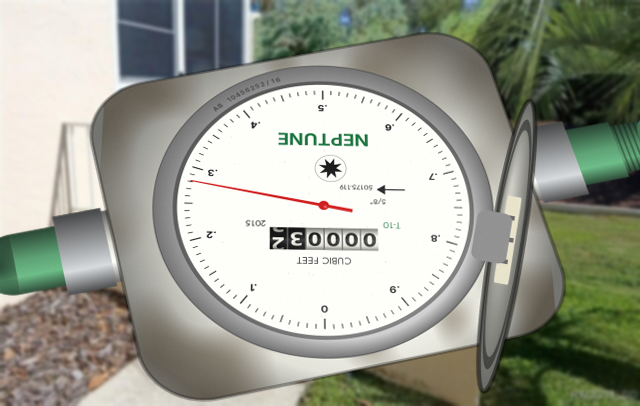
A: 32.28 ft³
